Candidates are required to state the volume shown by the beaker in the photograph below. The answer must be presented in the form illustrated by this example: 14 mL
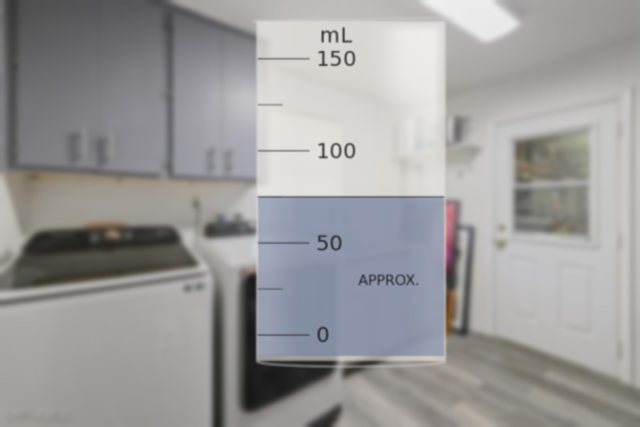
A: 75 mL
